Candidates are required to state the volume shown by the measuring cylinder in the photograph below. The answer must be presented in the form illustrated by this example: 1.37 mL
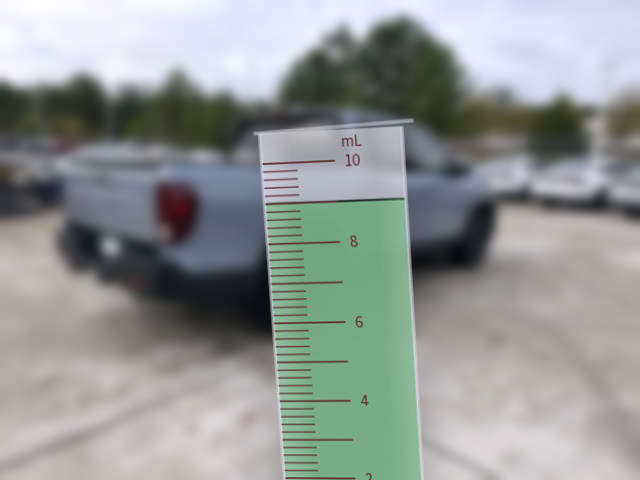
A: 9 mL
